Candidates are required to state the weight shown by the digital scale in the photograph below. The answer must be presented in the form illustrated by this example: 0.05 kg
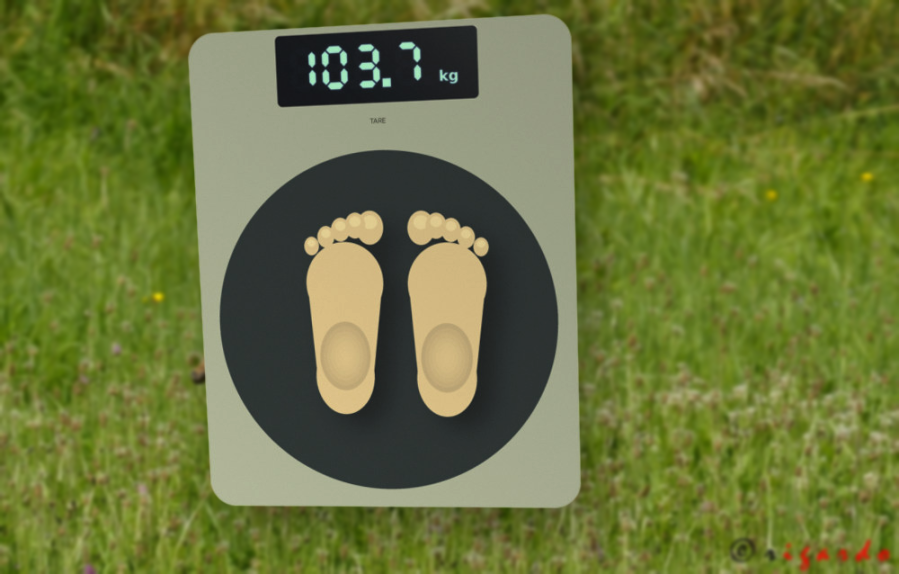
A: 103.7 kg
